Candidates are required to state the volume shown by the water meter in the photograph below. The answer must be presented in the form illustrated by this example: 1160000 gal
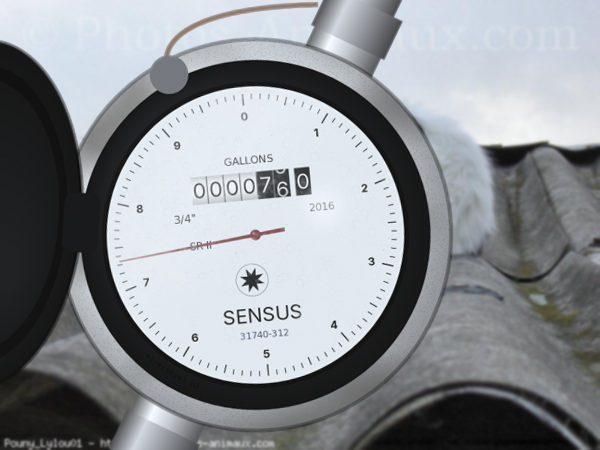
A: 757.3 gal
